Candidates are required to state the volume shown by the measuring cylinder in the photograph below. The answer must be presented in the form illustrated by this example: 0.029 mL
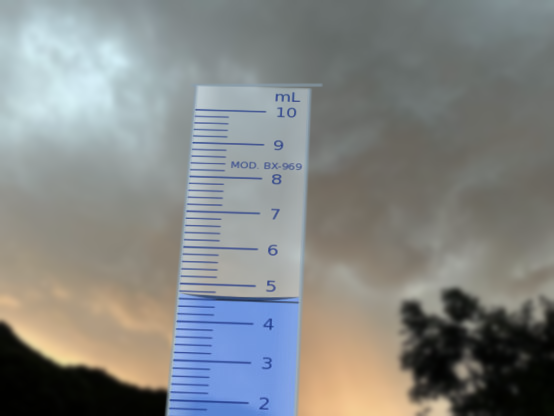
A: 4.6 mL
